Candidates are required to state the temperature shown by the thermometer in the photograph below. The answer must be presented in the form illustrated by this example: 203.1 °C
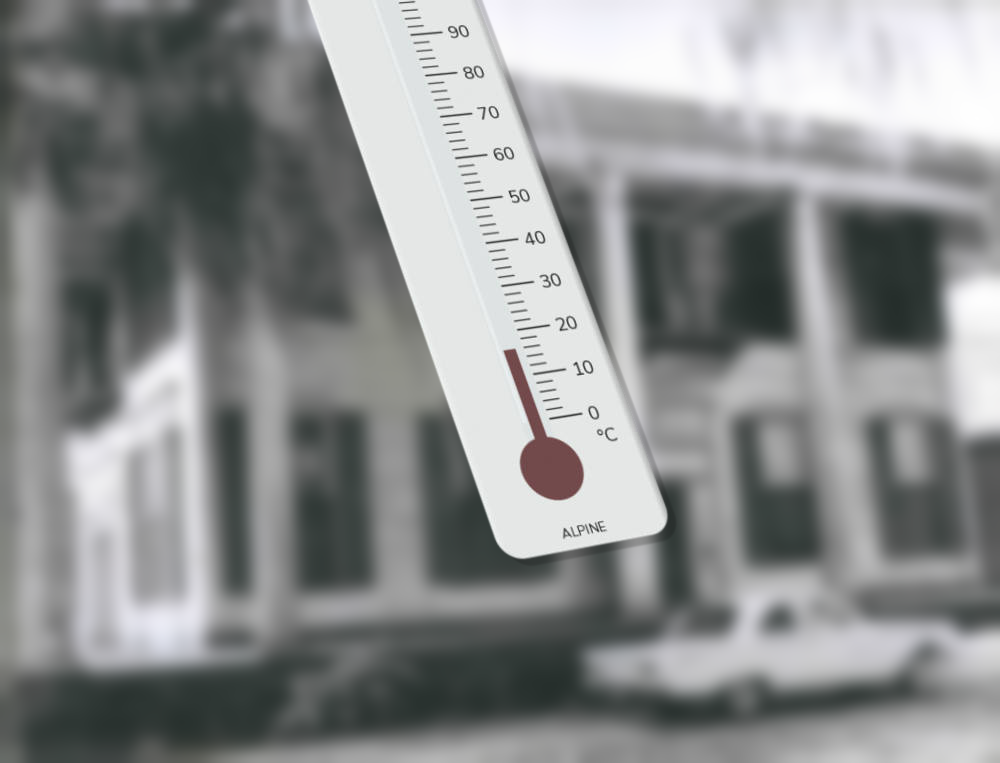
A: 16 °C
